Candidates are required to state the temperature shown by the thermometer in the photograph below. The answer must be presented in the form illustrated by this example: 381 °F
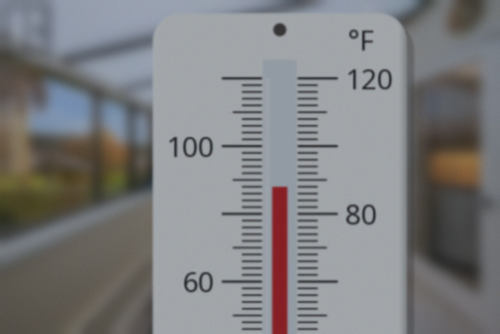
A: 88 °F
